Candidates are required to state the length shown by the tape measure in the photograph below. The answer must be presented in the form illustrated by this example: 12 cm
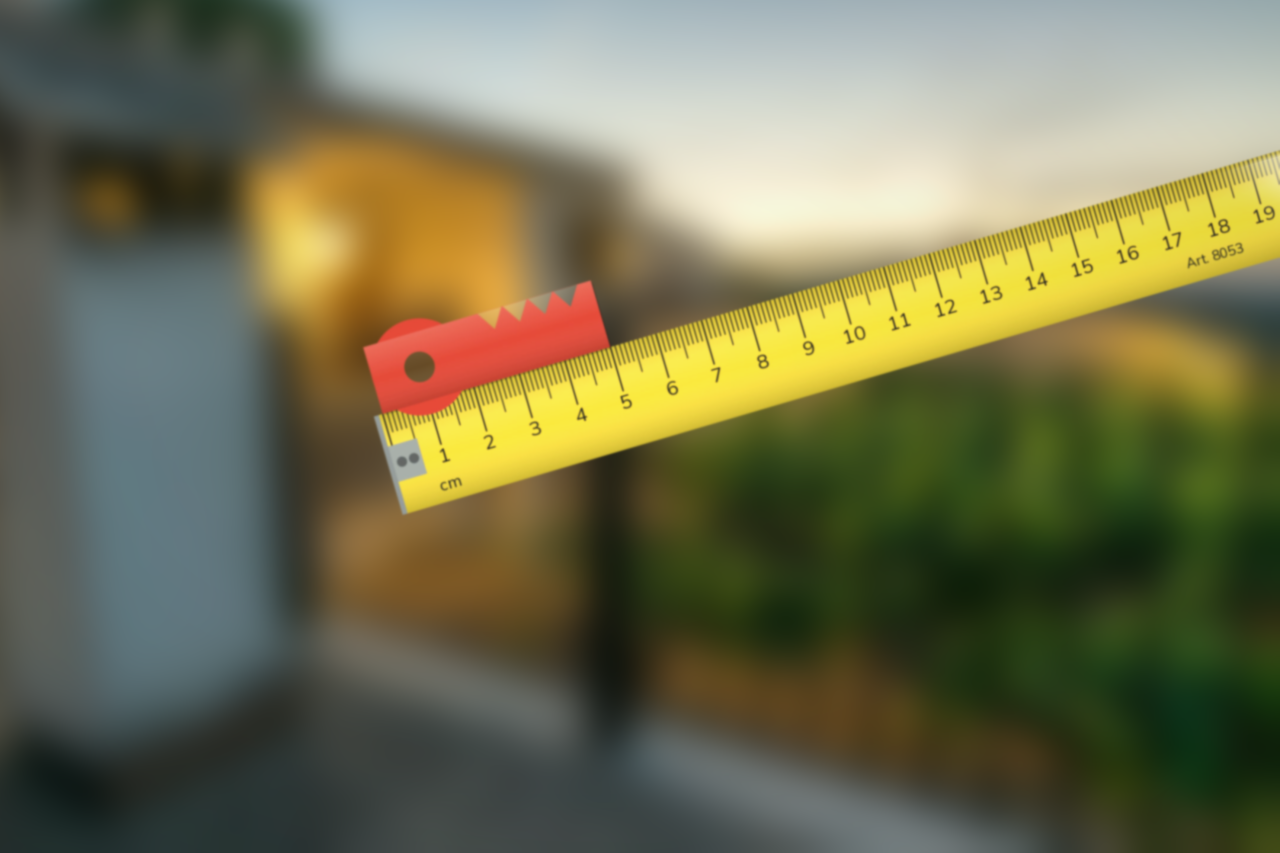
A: 5 cm
